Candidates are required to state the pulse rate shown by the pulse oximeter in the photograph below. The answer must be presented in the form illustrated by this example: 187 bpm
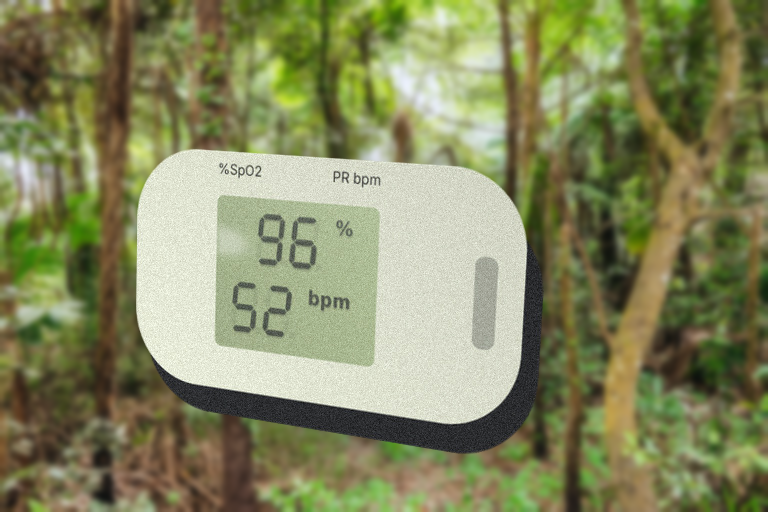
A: 52 bpm
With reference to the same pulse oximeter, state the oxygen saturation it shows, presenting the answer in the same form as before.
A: 96 %
